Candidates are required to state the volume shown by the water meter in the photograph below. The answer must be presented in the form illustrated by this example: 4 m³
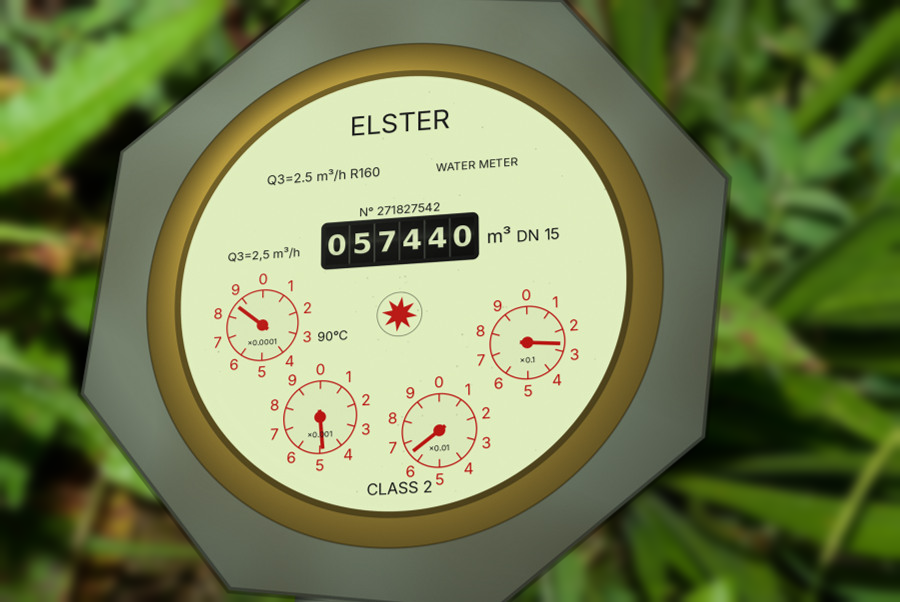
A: 57440.2648 m³
